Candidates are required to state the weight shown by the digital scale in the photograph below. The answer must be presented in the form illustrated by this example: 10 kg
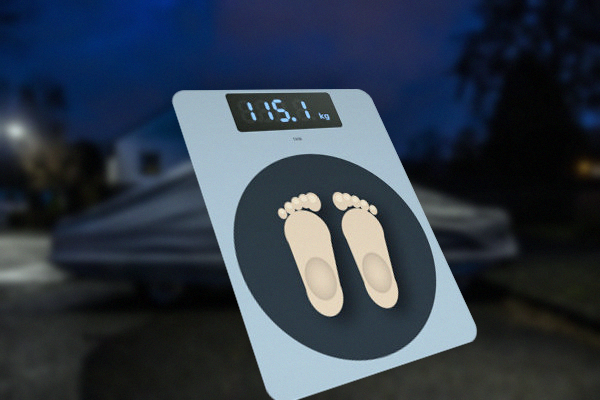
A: 115.1 kg
